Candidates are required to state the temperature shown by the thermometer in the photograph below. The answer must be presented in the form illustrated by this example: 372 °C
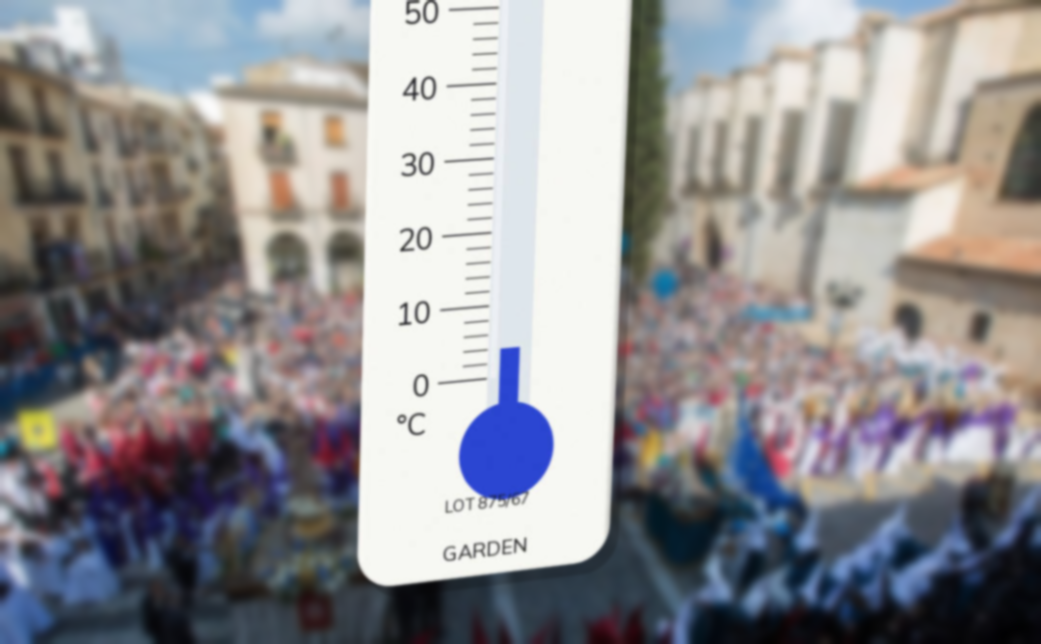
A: 4 °C
